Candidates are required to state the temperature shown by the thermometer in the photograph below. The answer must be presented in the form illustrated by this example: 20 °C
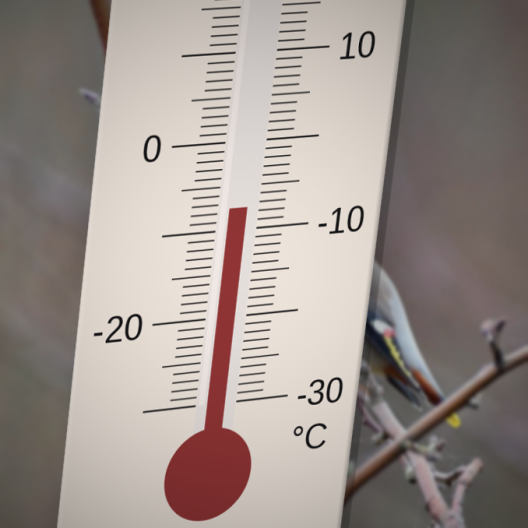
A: -7.5 °C
